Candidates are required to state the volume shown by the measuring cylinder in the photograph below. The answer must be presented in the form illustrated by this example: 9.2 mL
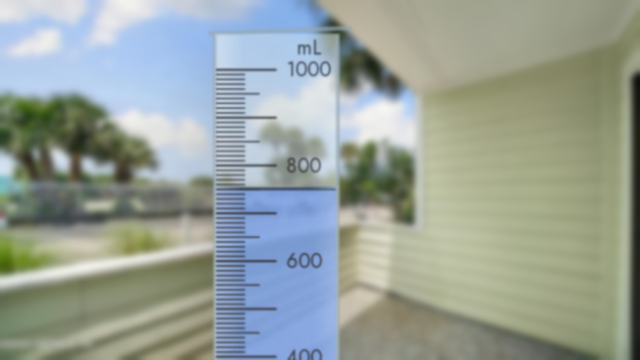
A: 750 mL
